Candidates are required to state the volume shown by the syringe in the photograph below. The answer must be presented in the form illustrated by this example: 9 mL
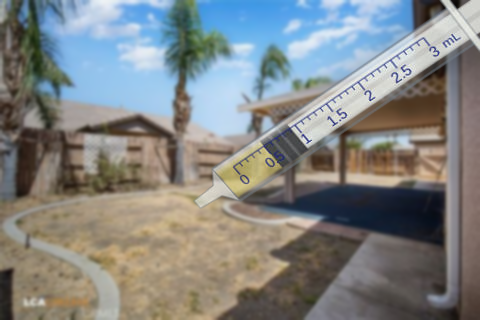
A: 0.5 mL
